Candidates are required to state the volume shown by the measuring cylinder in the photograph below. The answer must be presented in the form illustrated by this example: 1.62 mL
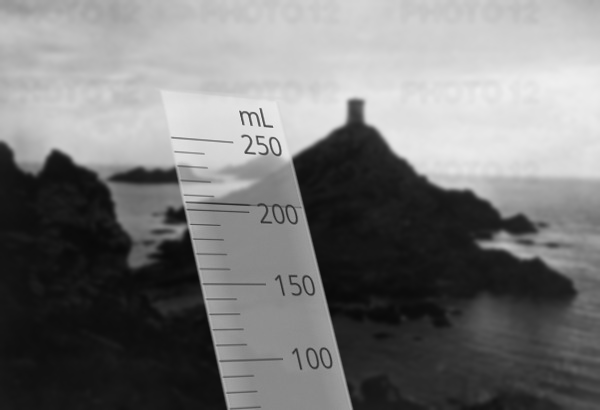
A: 205 mL
